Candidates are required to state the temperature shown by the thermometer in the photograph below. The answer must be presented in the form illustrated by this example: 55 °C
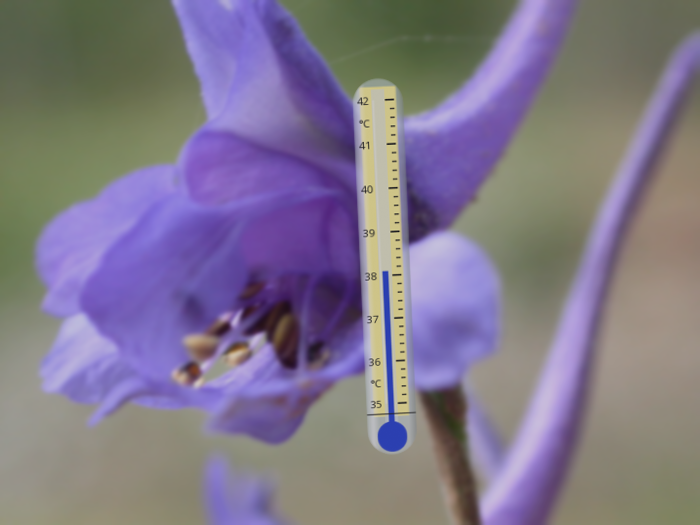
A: 38.1 °C
